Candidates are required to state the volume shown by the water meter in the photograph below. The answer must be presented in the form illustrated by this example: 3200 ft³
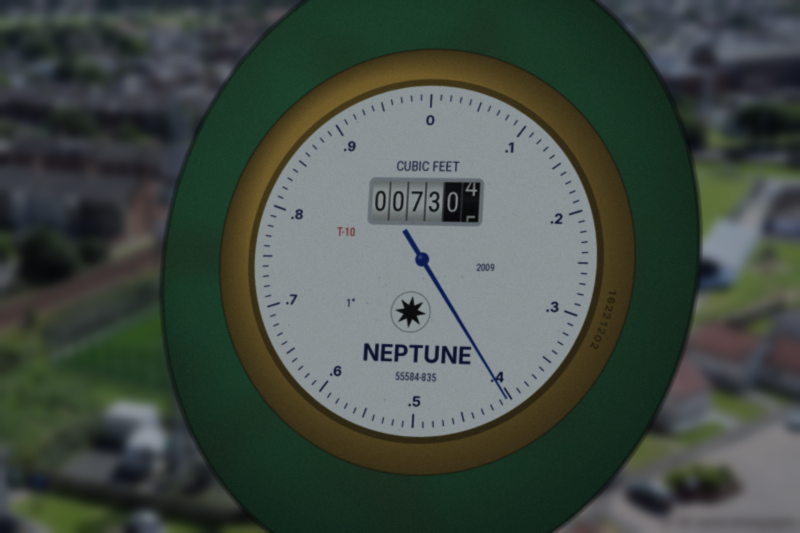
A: 7304.40 ft³
